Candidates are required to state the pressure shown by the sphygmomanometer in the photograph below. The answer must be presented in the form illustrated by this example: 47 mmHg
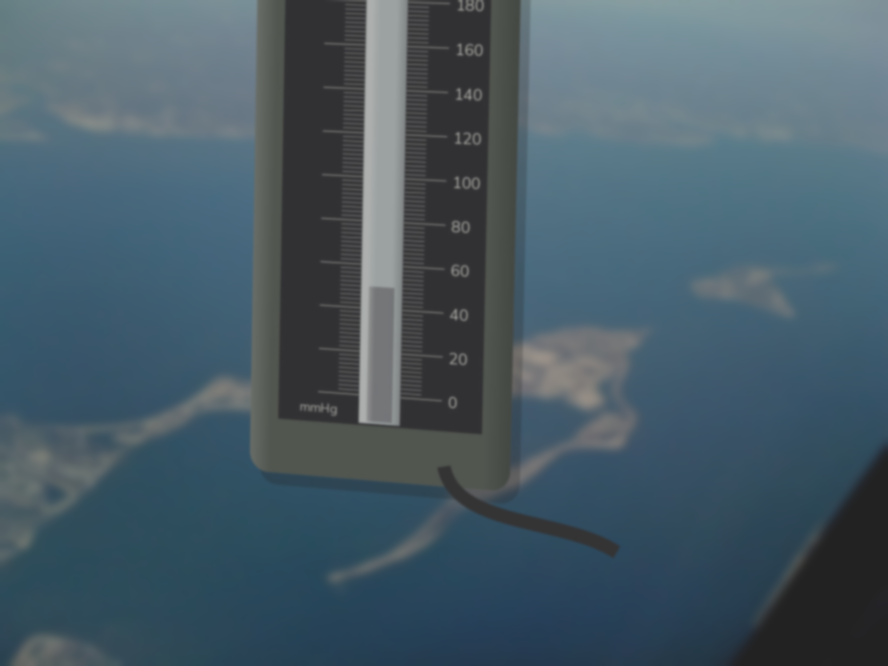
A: 50 mmHg
